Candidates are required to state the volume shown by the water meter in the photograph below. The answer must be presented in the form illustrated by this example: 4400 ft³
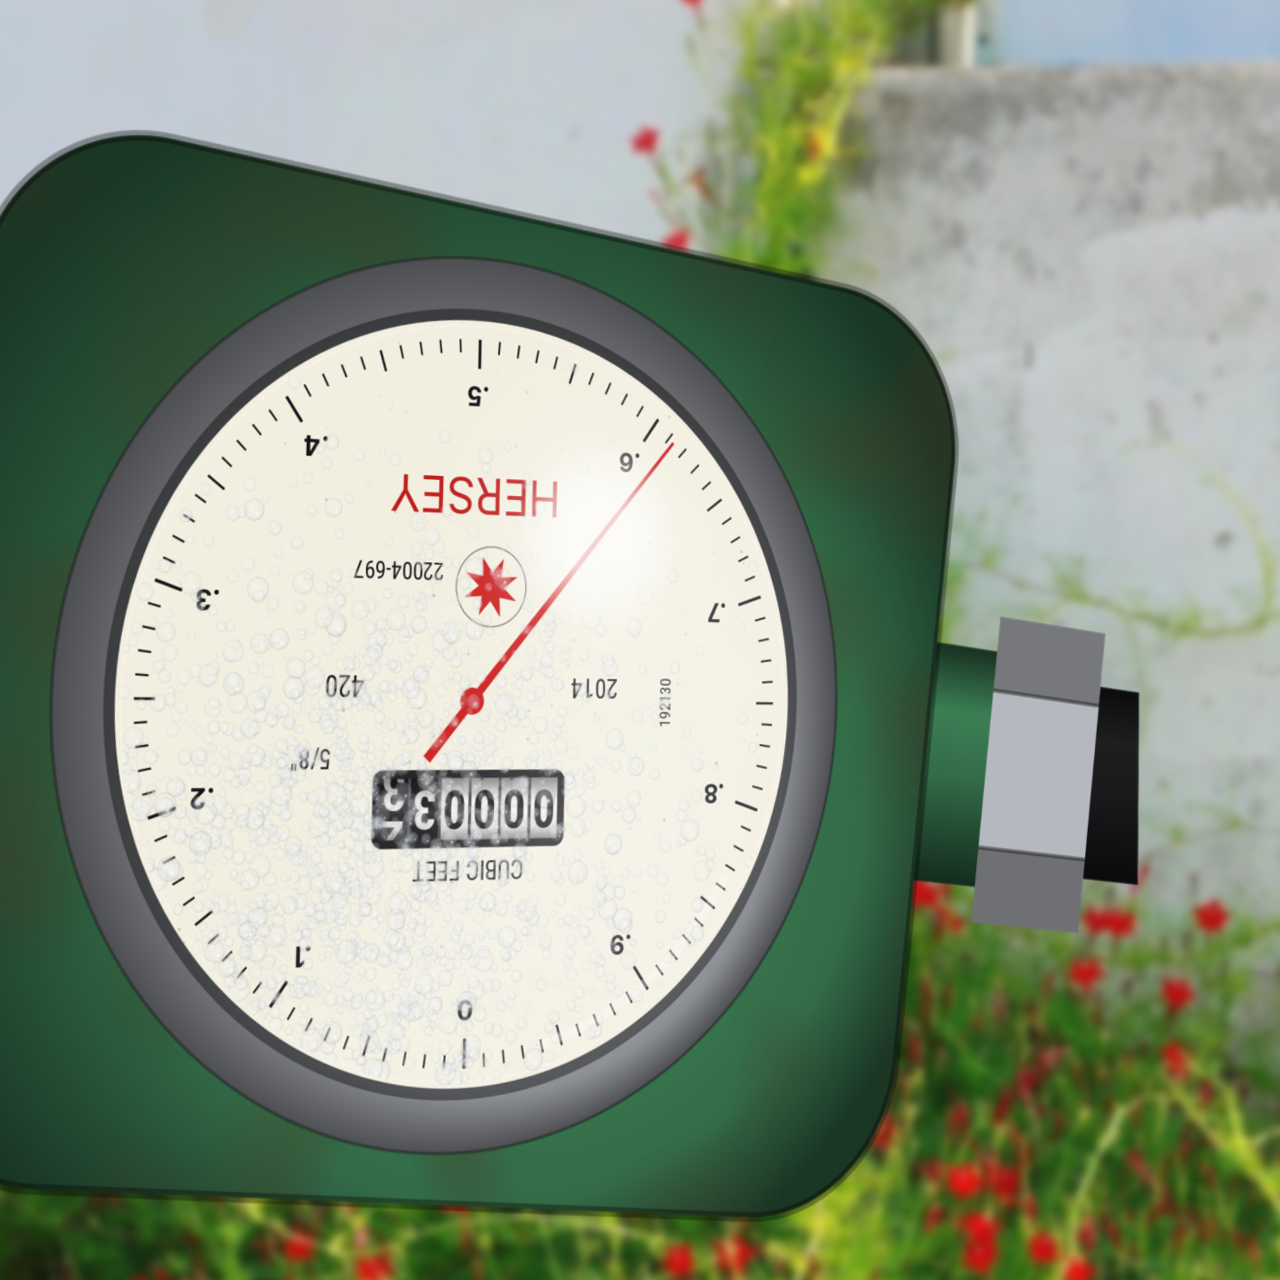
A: 32.61 ft³
